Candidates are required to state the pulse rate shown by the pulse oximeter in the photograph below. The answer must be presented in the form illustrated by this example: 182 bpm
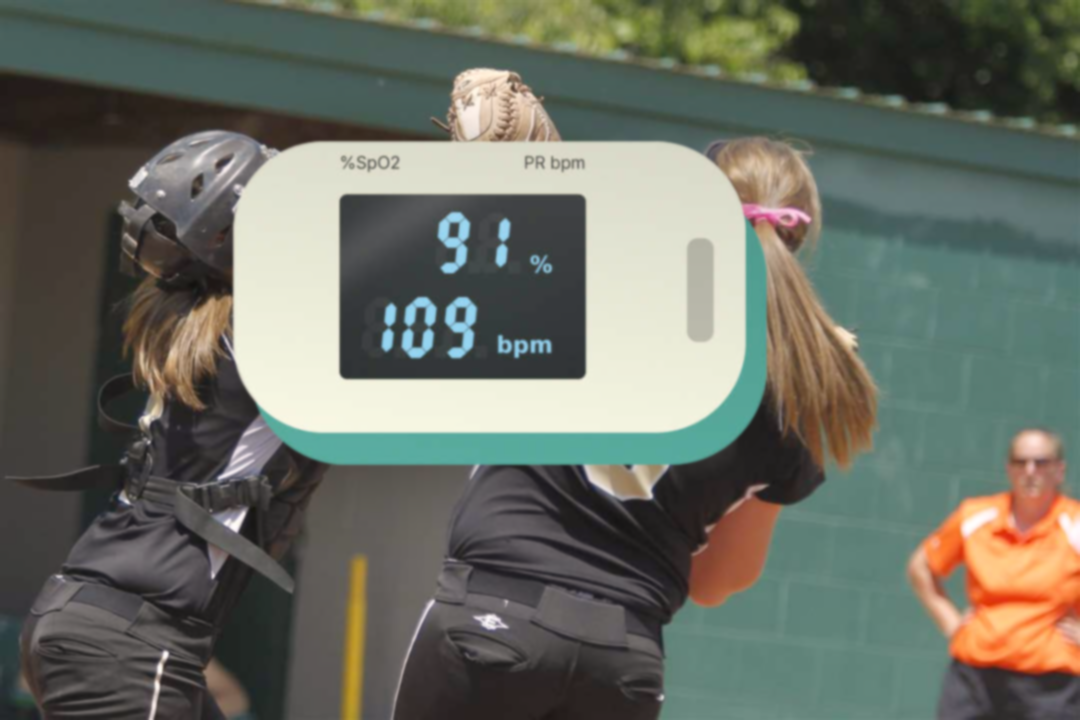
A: 109 bpm
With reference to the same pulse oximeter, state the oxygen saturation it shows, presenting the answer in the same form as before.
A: 91 %
